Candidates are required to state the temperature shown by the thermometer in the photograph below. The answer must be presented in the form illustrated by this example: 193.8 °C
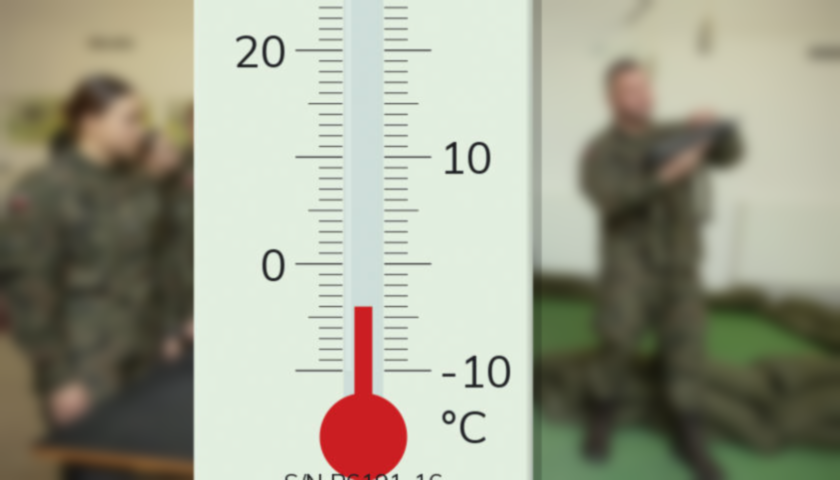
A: -4 °C
